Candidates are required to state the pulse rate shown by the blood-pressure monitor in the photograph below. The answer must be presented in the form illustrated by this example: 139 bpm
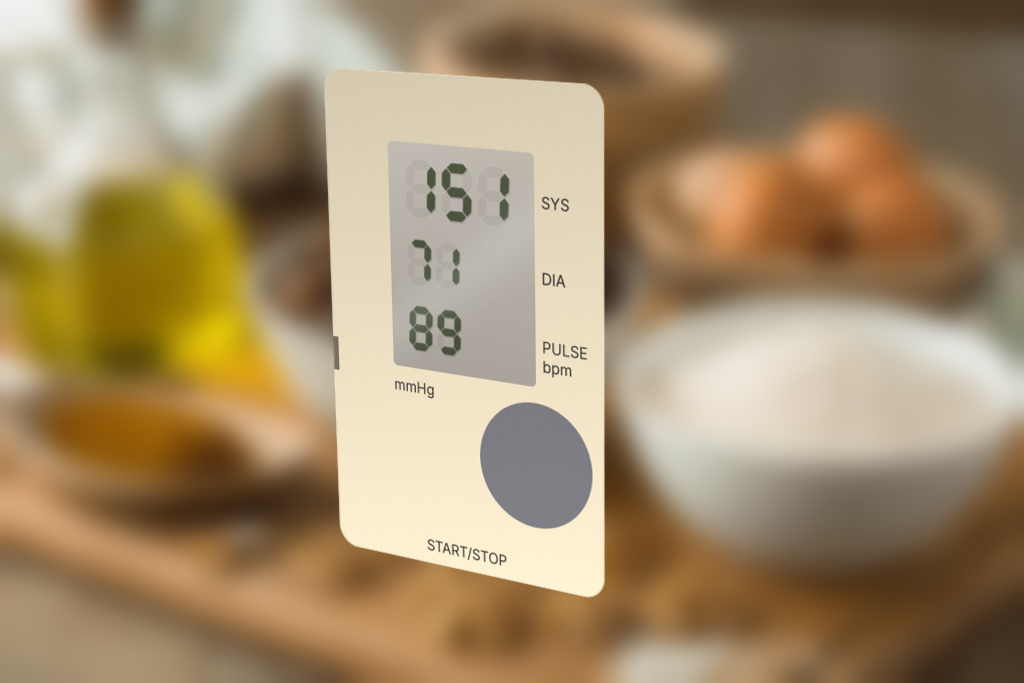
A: 89 bpm
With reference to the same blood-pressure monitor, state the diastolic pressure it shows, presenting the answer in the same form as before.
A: 71 mmHg
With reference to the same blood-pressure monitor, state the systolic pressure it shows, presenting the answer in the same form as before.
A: 151 mmHg
